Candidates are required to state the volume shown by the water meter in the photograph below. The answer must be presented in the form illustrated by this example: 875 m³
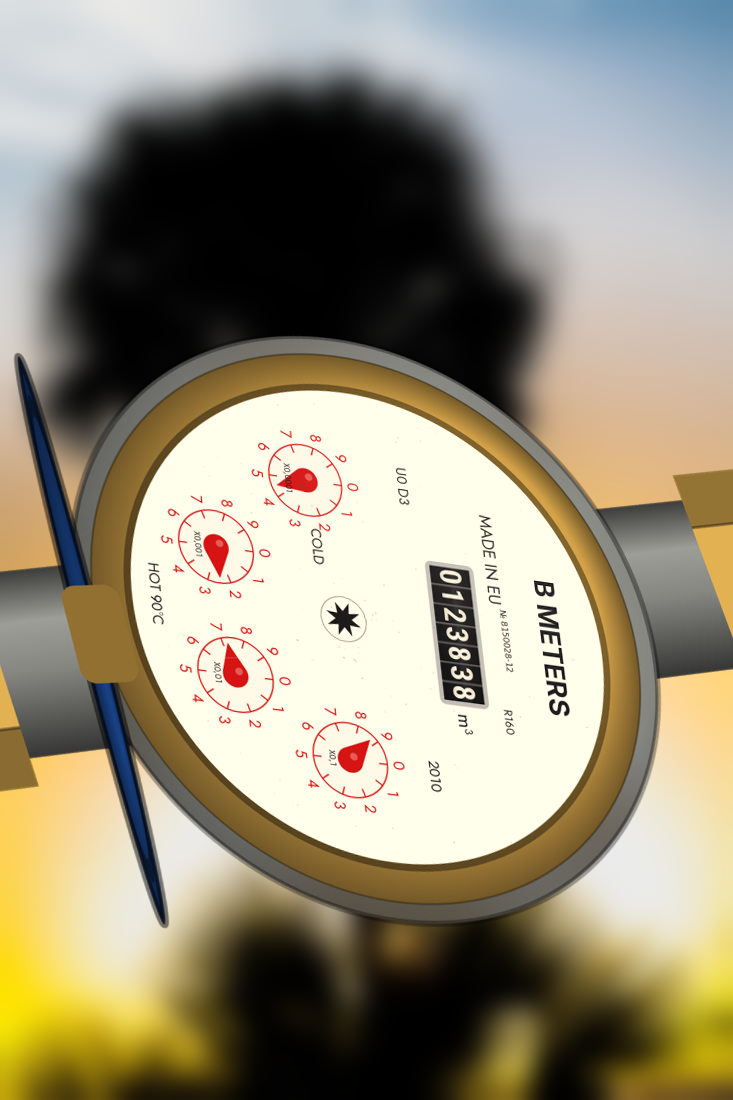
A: 123838.8724 m³
